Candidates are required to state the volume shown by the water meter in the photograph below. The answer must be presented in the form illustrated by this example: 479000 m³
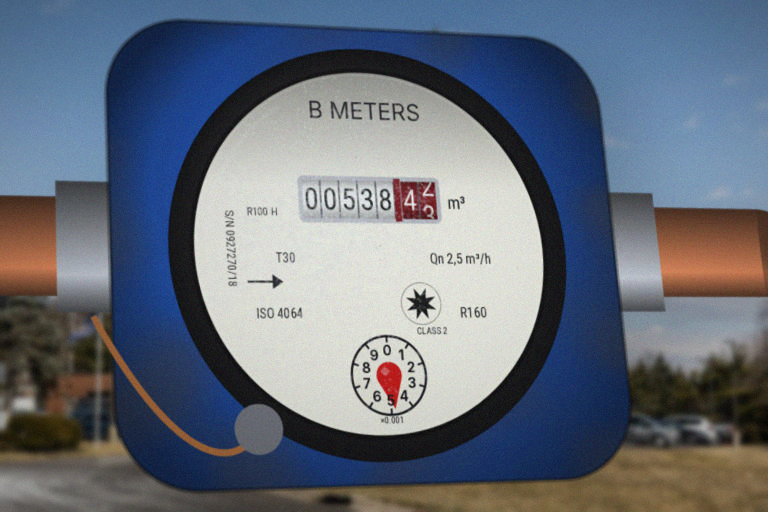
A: 538.424 m³
